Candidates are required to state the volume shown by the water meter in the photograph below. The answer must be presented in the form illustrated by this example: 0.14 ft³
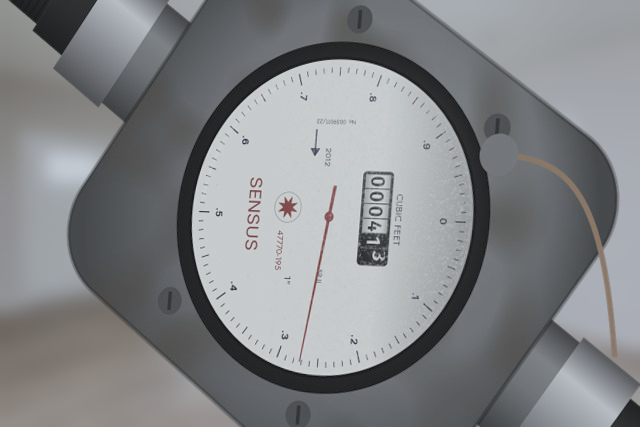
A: 413.27 ft³
